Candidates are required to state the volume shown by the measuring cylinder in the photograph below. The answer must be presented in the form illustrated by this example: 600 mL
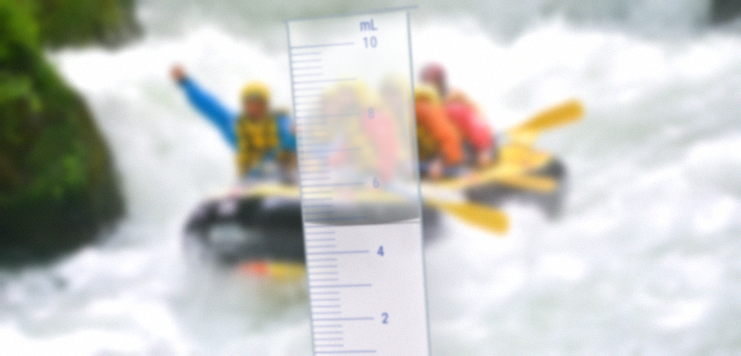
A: 4.8 mL
